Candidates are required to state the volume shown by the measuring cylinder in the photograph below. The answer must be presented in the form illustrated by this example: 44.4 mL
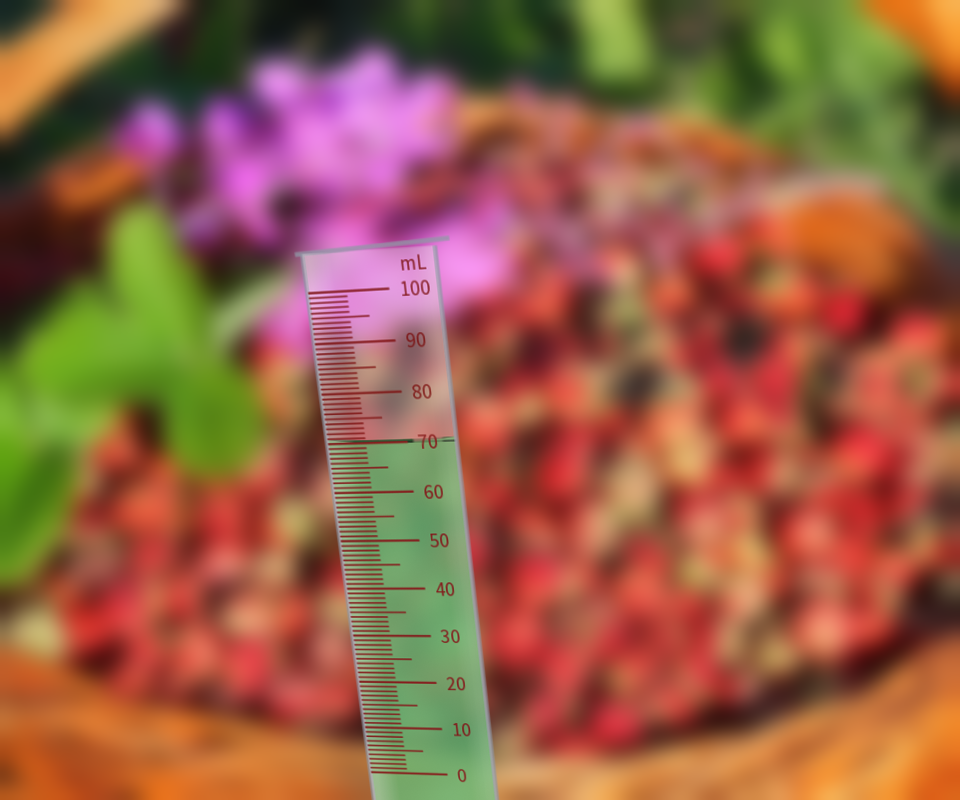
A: 70 mL
